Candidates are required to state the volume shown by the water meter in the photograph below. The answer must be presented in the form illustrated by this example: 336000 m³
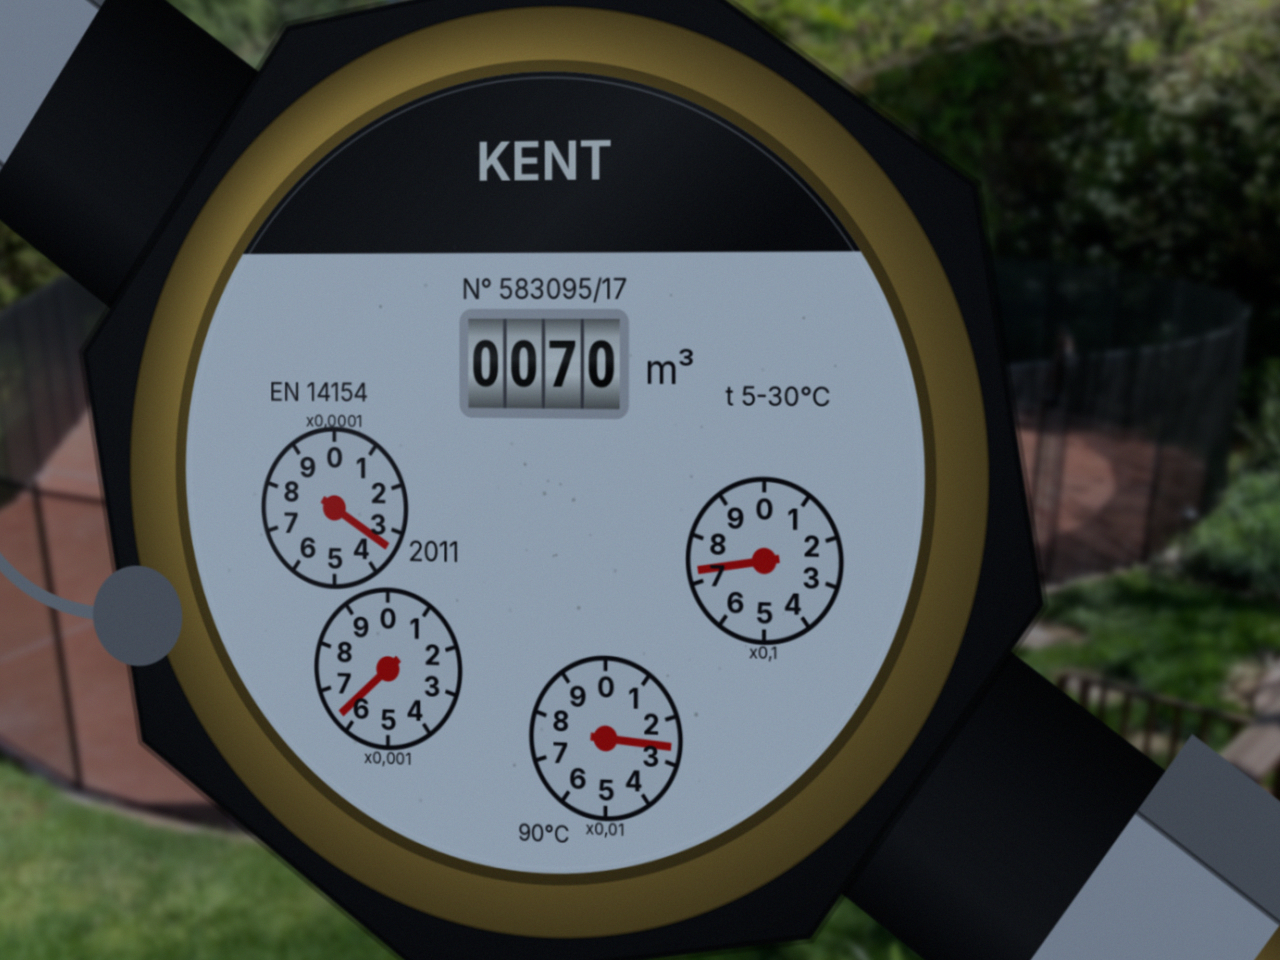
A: 70.7263 m³
